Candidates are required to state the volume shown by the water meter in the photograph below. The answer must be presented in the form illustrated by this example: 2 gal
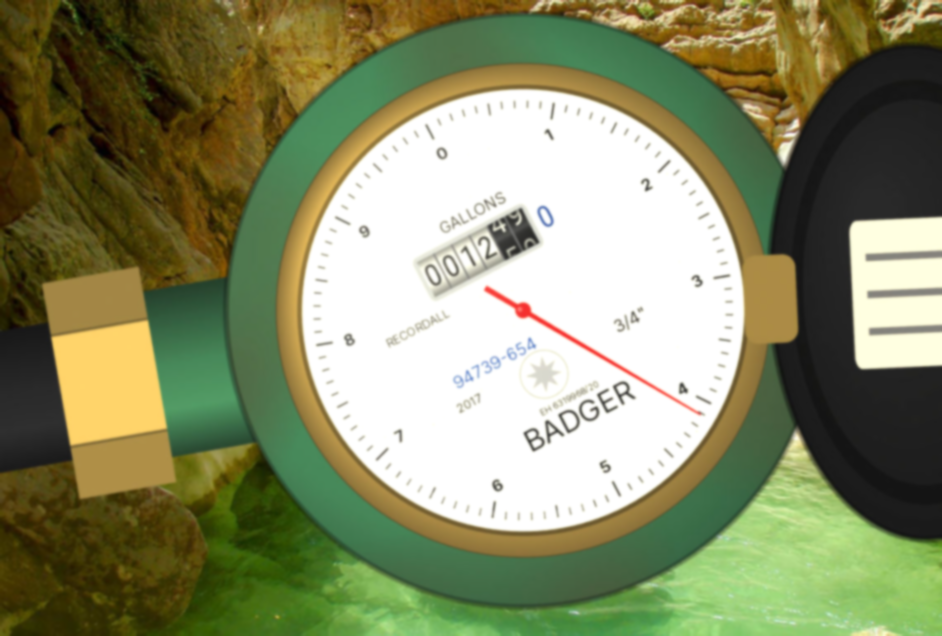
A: 12494.1 gal
